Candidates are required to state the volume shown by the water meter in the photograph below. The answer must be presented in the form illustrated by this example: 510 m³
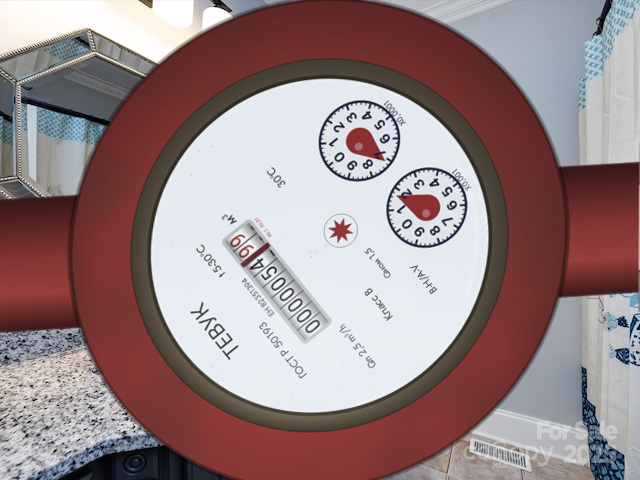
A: 54.9917 m³
